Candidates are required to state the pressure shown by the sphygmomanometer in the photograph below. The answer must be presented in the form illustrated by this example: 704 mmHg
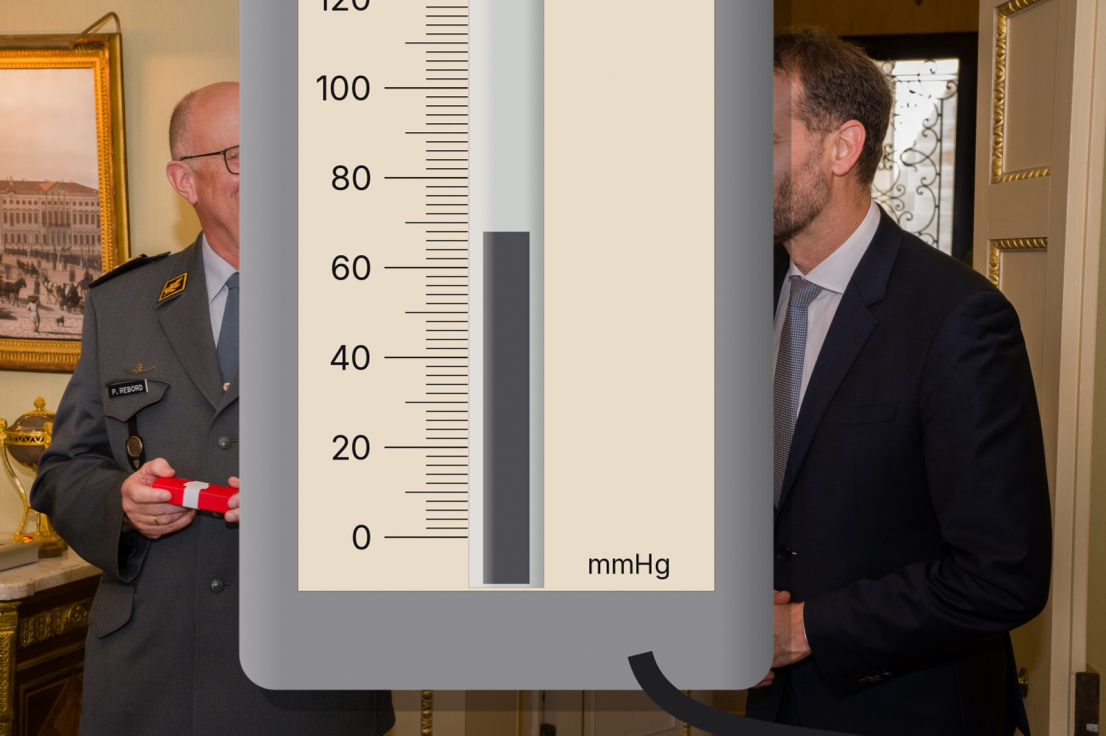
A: 68 mmHg
